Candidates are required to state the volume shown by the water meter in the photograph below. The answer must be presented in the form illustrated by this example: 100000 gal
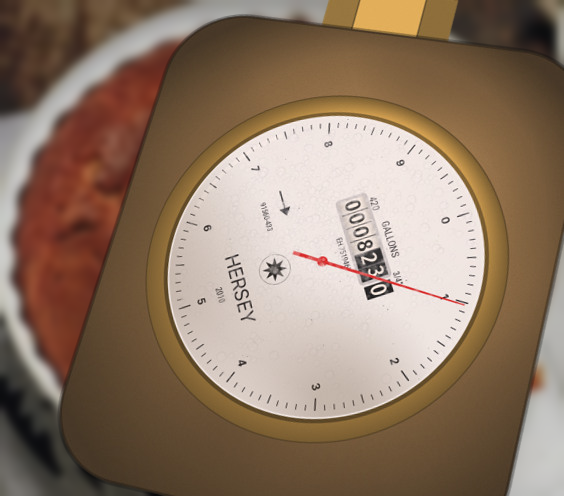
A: 8231.0 gal
